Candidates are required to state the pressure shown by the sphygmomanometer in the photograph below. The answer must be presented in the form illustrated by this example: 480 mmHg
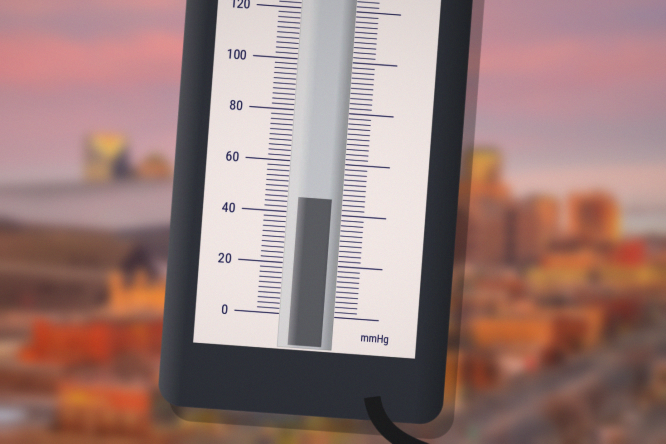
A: 46 mmHg
